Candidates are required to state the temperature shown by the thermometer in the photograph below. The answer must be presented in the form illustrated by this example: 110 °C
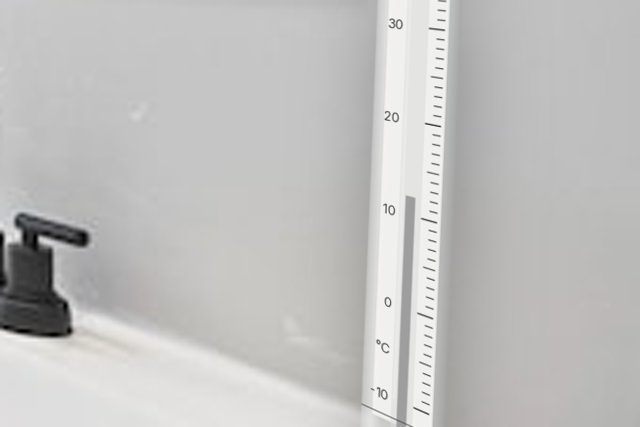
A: 12 °C
